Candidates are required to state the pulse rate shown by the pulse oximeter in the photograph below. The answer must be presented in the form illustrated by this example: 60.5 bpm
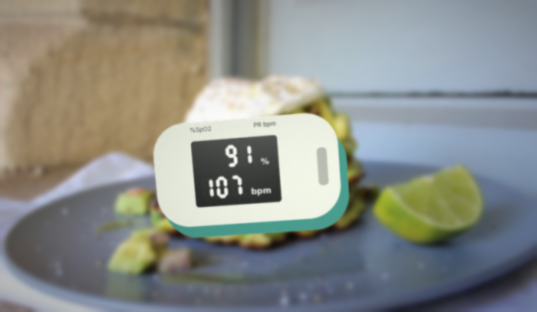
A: 107 bpm
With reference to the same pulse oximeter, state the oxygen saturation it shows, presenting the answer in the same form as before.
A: 91 %
